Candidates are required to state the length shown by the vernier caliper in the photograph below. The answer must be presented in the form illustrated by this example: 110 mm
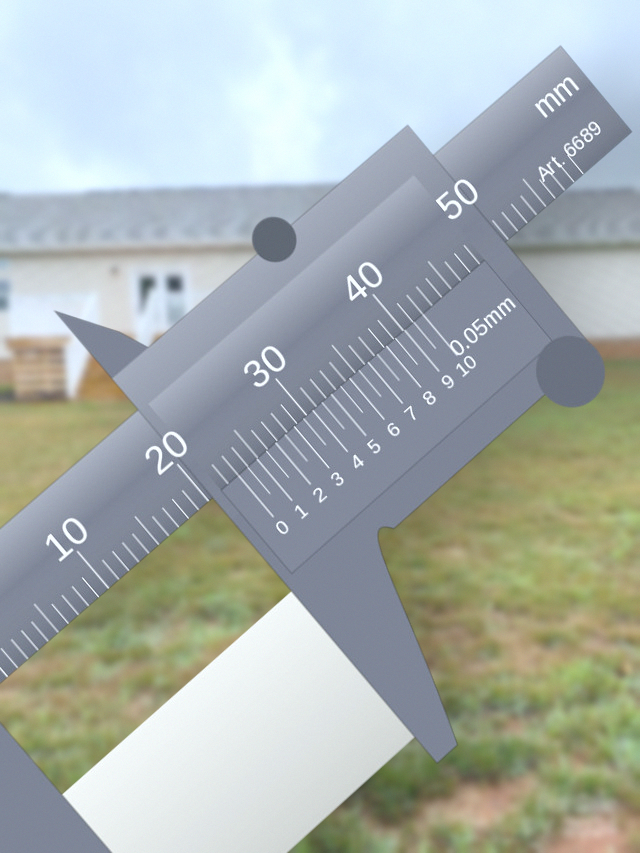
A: 23.0 mm
